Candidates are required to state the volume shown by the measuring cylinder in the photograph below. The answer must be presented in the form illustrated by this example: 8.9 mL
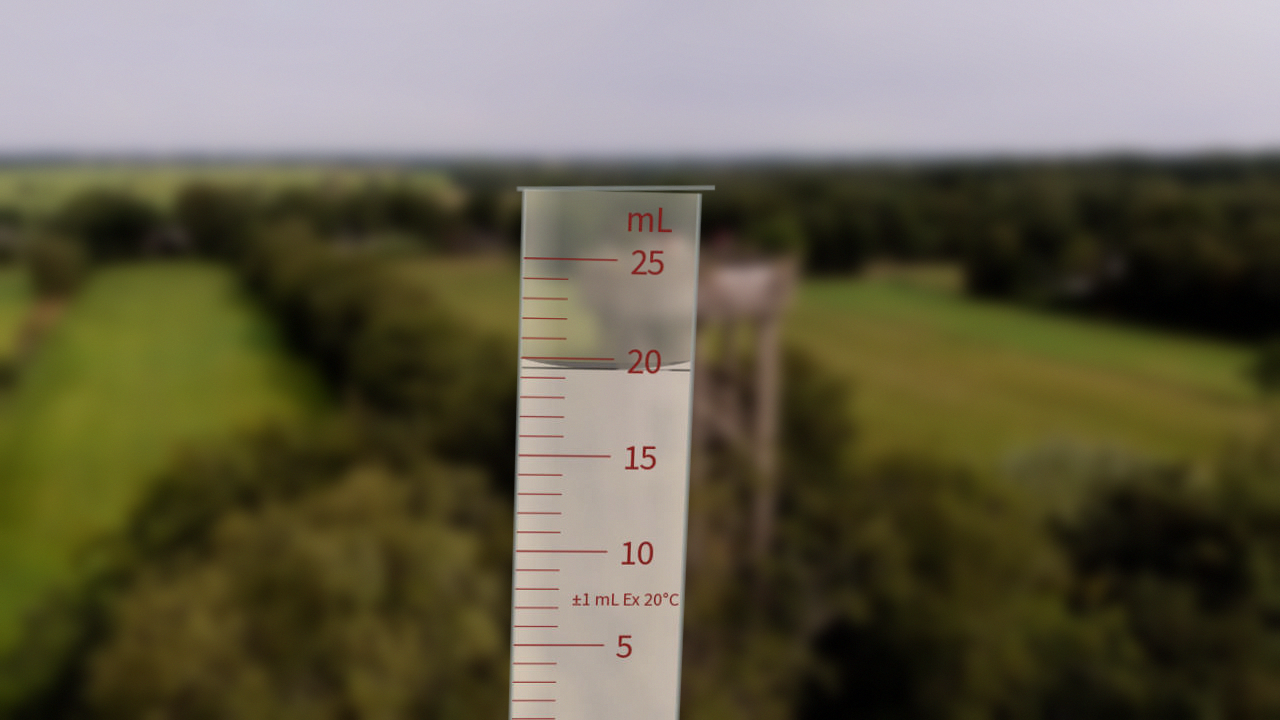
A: 19.5 mL
